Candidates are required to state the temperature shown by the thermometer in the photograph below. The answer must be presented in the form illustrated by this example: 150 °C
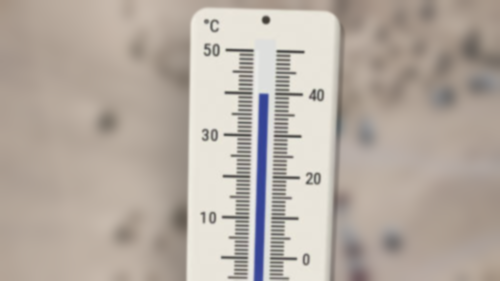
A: 40 °C
